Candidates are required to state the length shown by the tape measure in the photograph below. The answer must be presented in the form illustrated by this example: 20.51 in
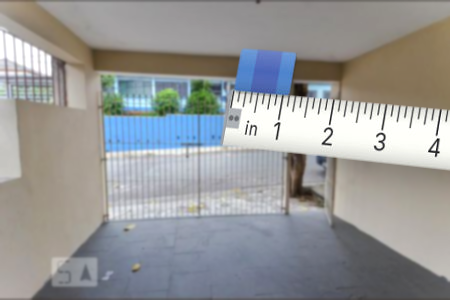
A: 1.125 in
